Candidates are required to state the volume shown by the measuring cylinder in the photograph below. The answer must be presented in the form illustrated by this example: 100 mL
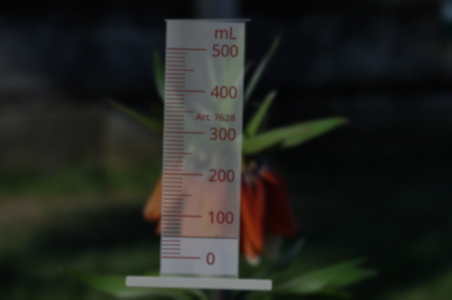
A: 50 mL
